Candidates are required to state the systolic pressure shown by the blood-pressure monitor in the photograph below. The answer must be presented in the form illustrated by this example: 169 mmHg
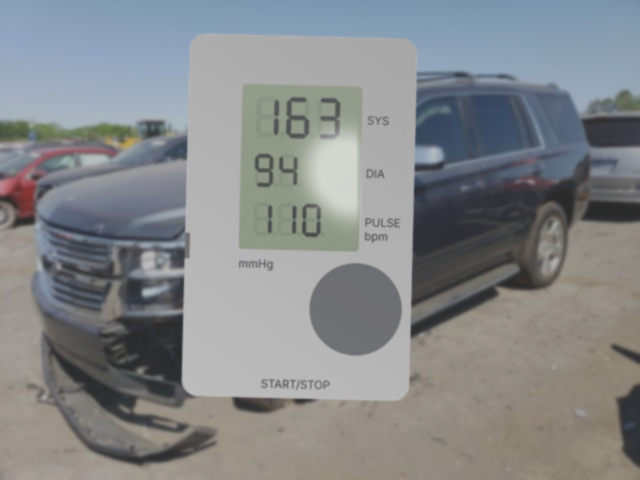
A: 163 mmHg
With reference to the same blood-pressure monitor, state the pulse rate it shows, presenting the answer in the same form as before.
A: 110 bpm
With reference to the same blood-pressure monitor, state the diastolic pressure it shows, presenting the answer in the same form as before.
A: 94 mmHg
